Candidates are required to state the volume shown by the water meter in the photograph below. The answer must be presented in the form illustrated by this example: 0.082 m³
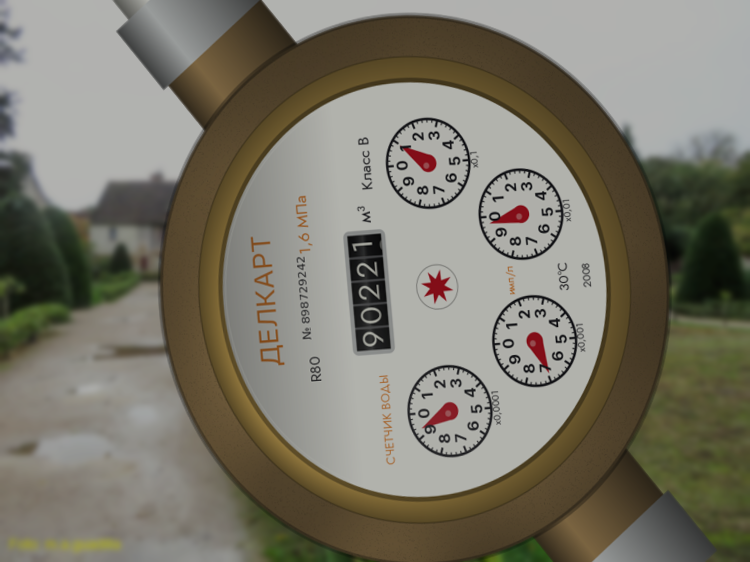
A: 90221.0969 m³
